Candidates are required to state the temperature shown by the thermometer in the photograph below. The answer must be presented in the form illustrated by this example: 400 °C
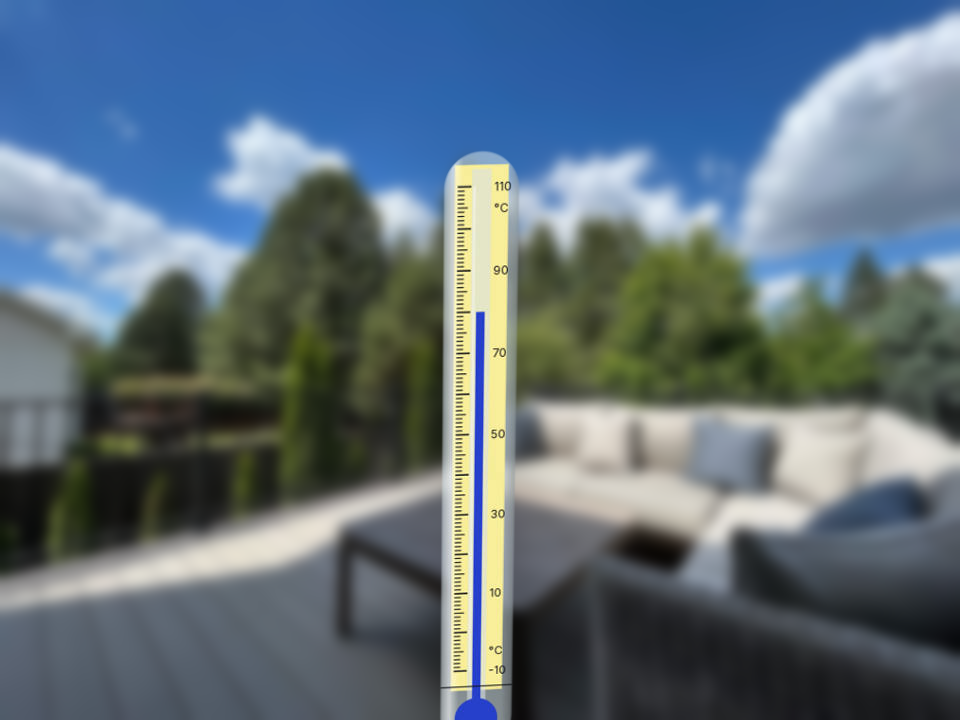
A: 80 °C
